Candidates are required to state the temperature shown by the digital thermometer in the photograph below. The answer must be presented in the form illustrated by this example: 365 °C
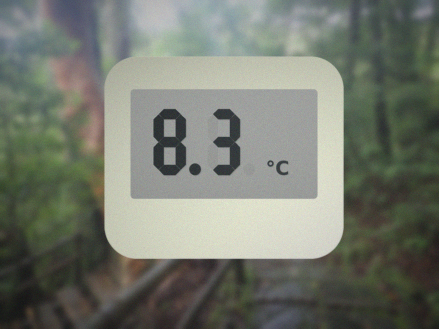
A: 8.3 °C
